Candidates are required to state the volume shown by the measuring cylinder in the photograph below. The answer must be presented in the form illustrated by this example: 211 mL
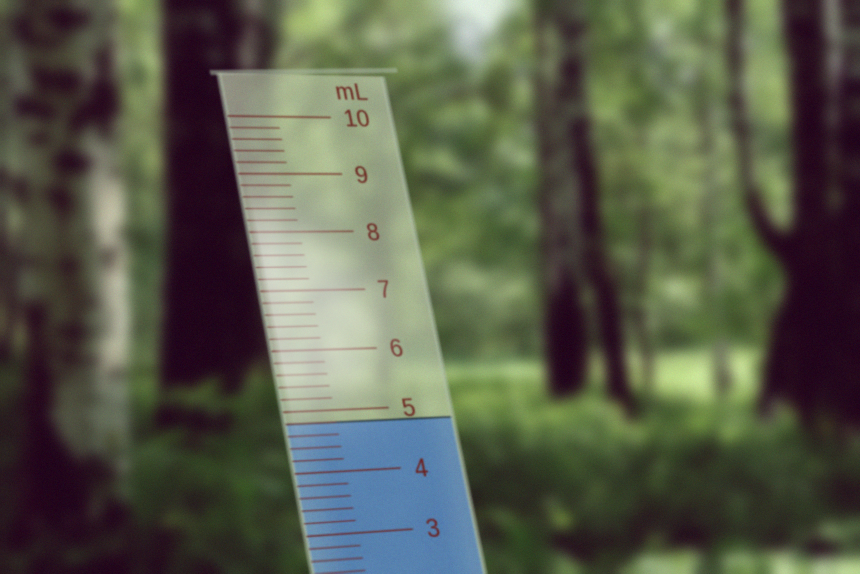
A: 4.8 mL
